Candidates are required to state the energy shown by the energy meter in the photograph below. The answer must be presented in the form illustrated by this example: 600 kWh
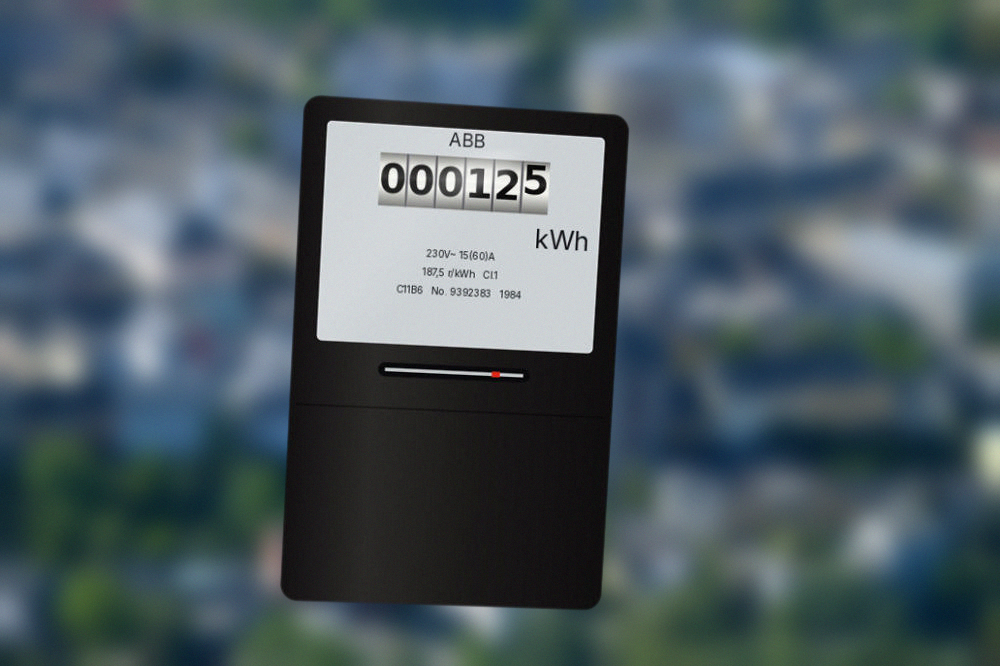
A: 125 kWh
